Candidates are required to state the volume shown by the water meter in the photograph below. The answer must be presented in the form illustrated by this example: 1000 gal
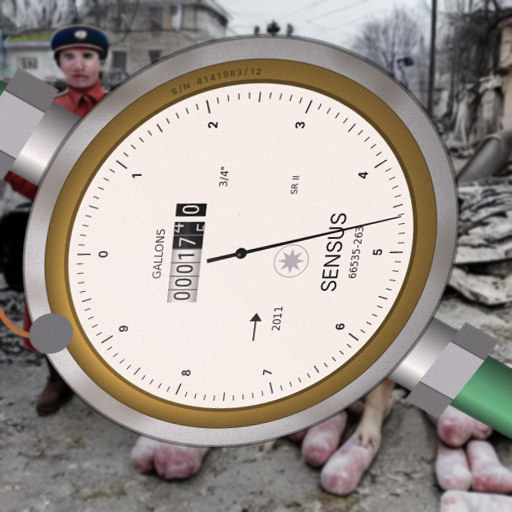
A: 1744.6 gal
